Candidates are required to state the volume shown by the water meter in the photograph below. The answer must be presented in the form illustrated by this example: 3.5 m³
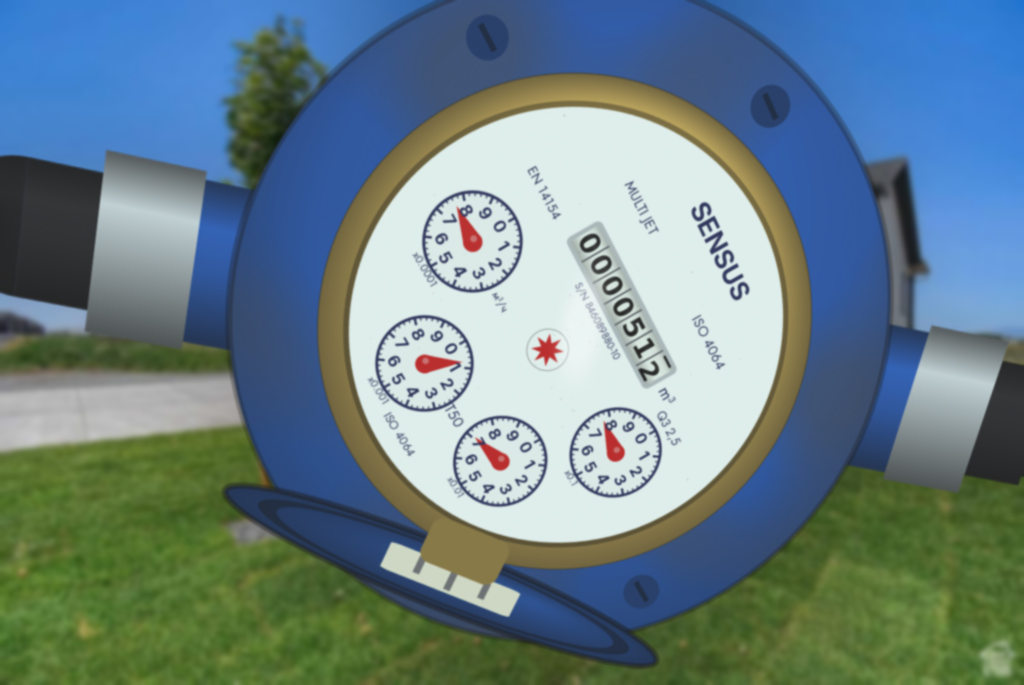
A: 511.7707 m³
